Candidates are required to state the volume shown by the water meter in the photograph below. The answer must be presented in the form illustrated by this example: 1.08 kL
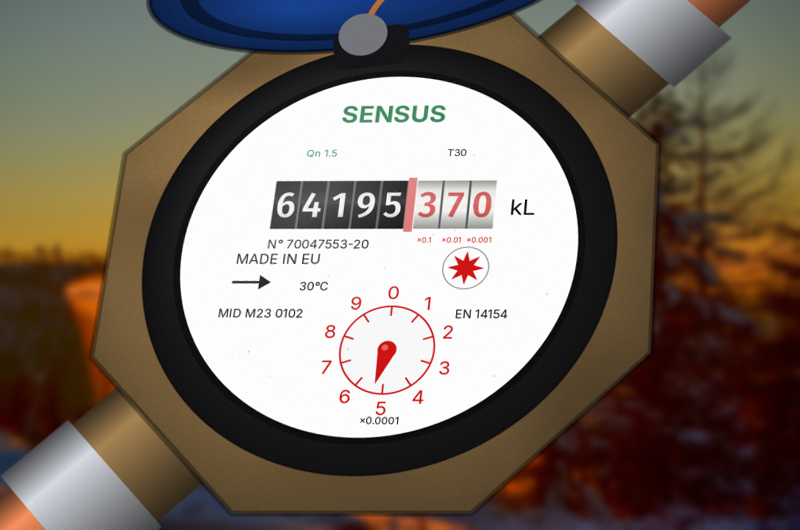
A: 64195.3705 kL
